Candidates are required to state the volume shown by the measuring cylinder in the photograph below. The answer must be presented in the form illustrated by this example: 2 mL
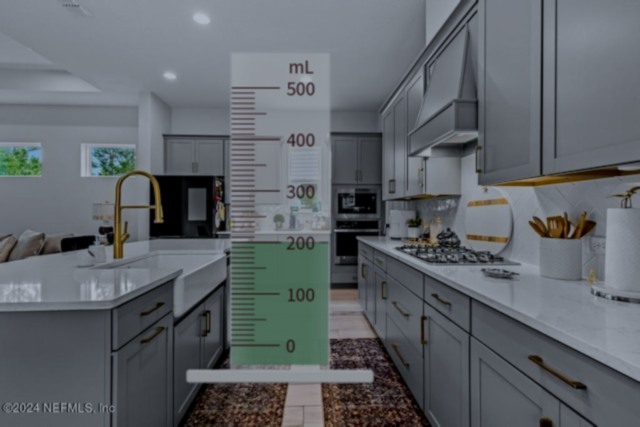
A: 200 mL
